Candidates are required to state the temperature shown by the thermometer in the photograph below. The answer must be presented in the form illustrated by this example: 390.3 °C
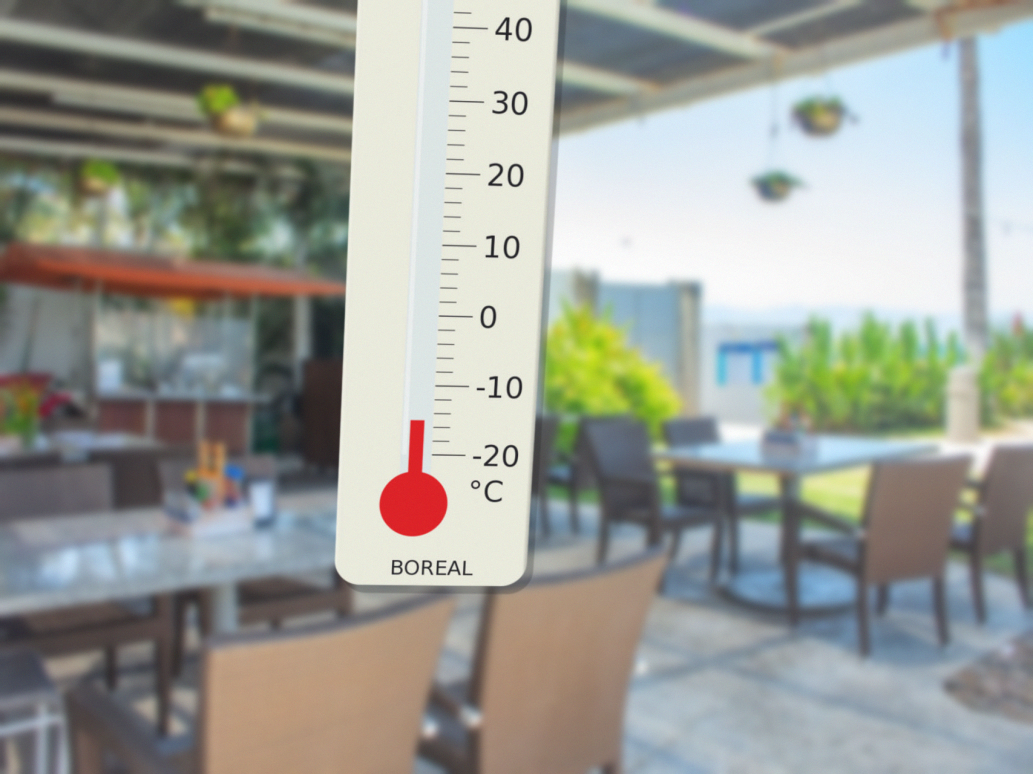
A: -15 °C
